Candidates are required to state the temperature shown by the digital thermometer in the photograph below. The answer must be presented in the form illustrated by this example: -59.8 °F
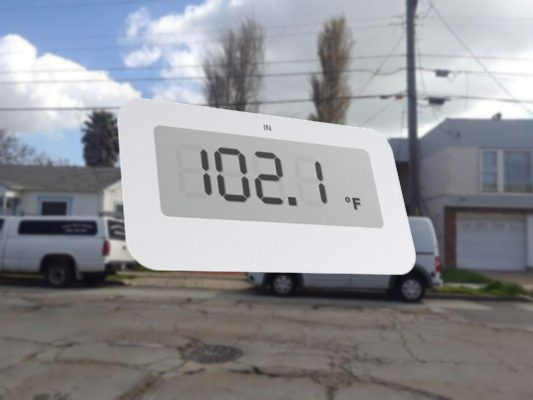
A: 102.1 °F
